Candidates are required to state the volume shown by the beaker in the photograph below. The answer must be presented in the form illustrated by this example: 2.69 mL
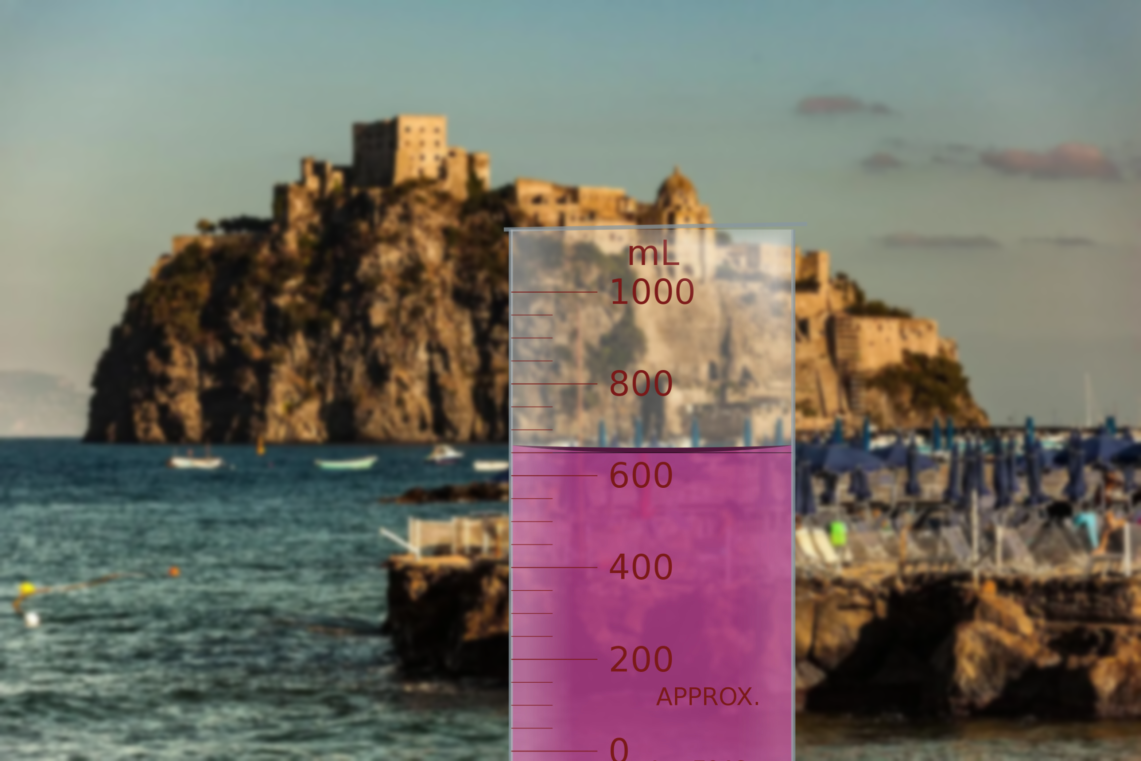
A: 650 mL
